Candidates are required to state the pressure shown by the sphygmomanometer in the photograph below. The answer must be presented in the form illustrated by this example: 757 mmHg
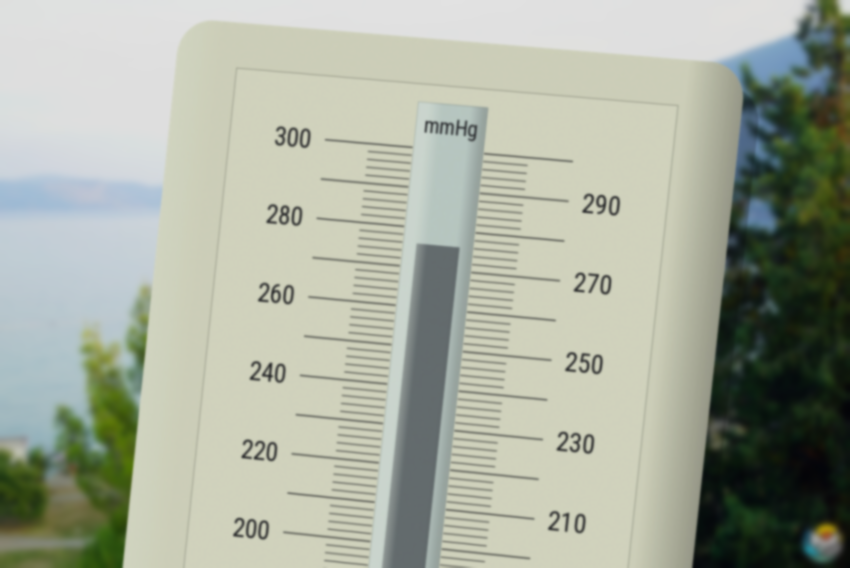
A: 276 mmHg
